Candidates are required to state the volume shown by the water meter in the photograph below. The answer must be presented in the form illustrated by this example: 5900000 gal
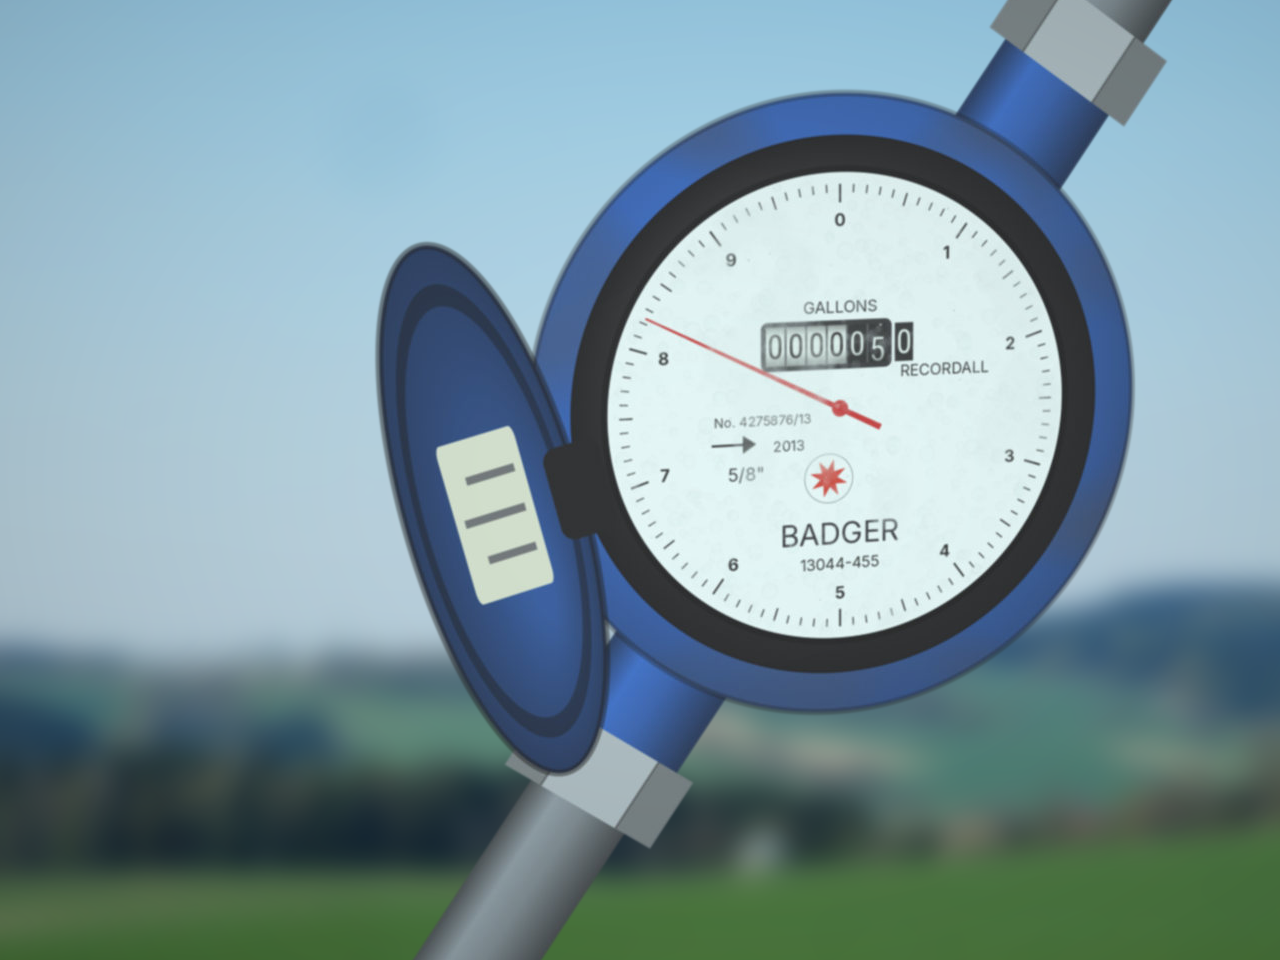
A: 48.2 gal
